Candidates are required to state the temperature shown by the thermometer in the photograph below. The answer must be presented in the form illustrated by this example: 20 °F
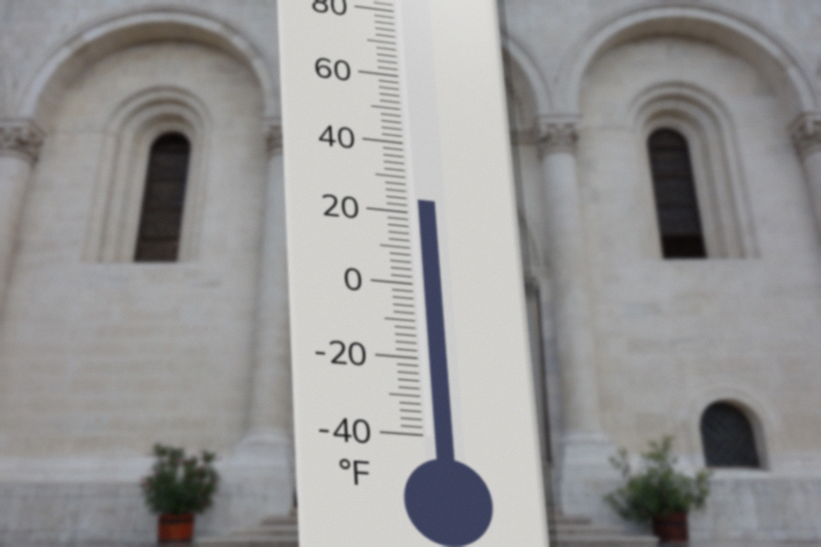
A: 24 °F
